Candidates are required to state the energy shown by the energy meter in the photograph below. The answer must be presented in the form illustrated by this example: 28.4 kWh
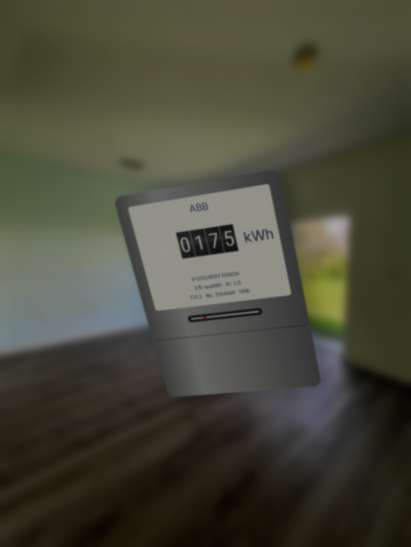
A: 175 kWh
